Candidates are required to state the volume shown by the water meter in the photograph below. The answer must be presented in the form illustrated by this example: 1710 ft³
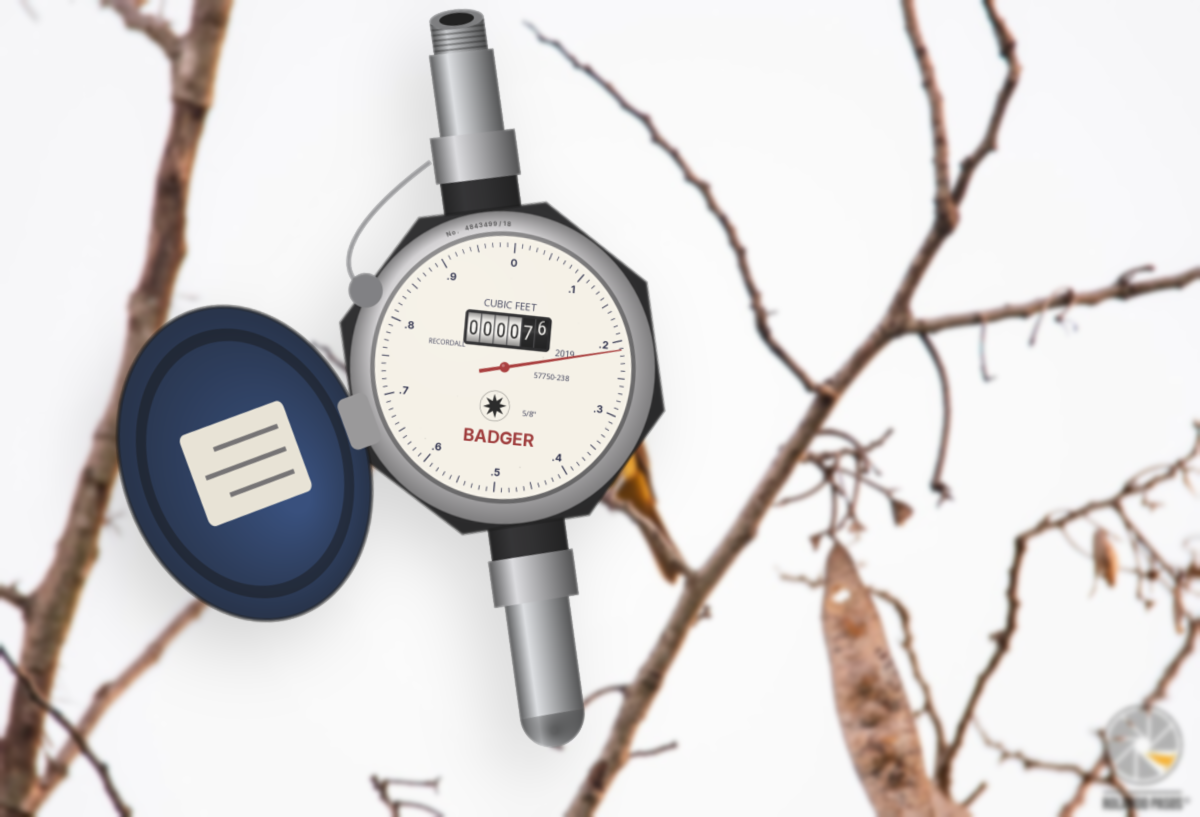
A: 76.21 ft³
